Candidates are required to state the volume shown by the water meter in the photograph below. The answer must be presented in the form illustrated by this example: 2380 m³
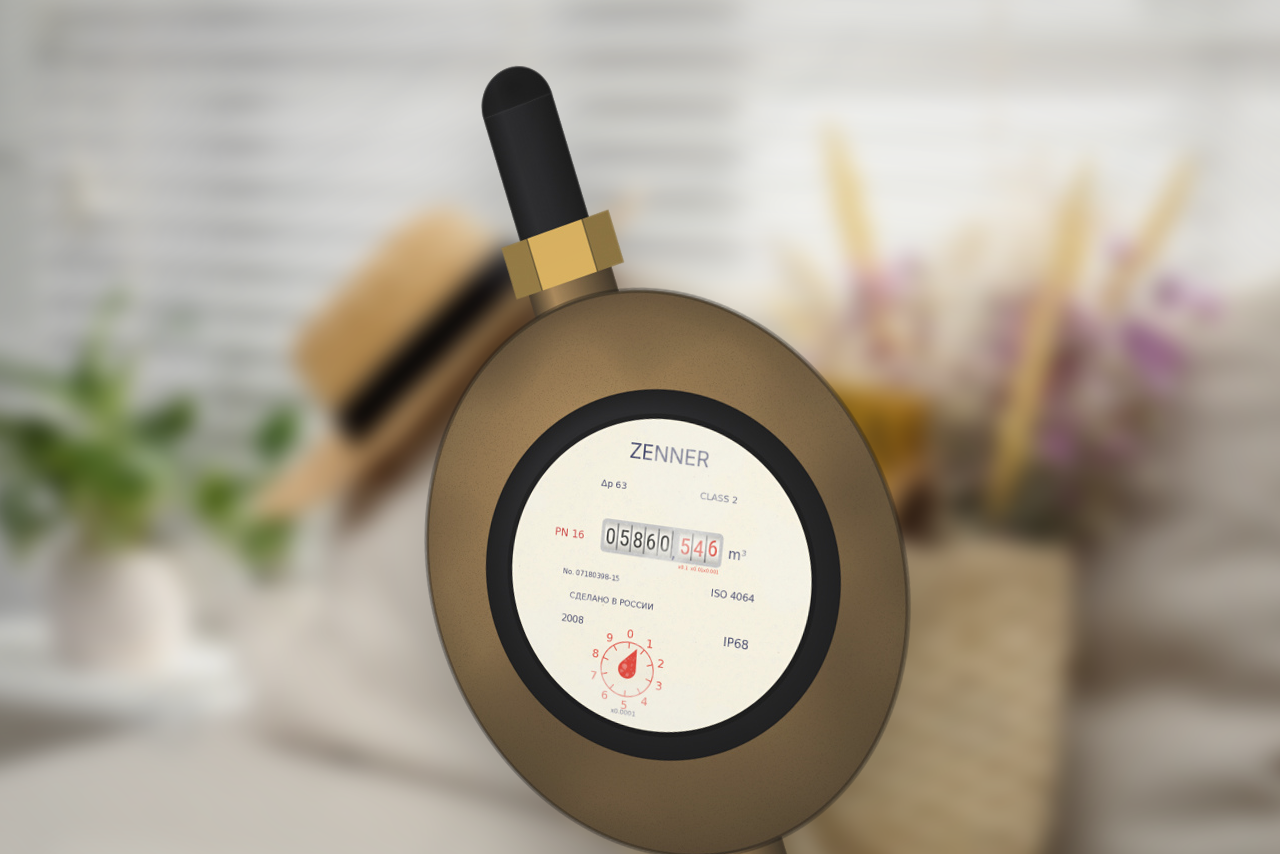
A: 5860.5460 m³
